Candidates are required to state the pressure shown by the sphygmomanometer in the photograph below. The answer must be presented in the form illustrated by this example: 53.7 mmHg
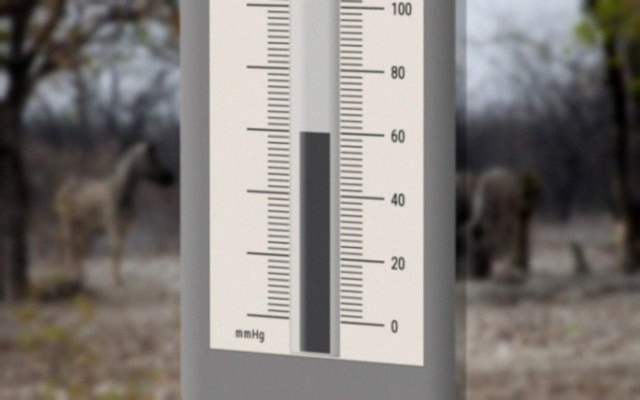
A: 60 mmHg
